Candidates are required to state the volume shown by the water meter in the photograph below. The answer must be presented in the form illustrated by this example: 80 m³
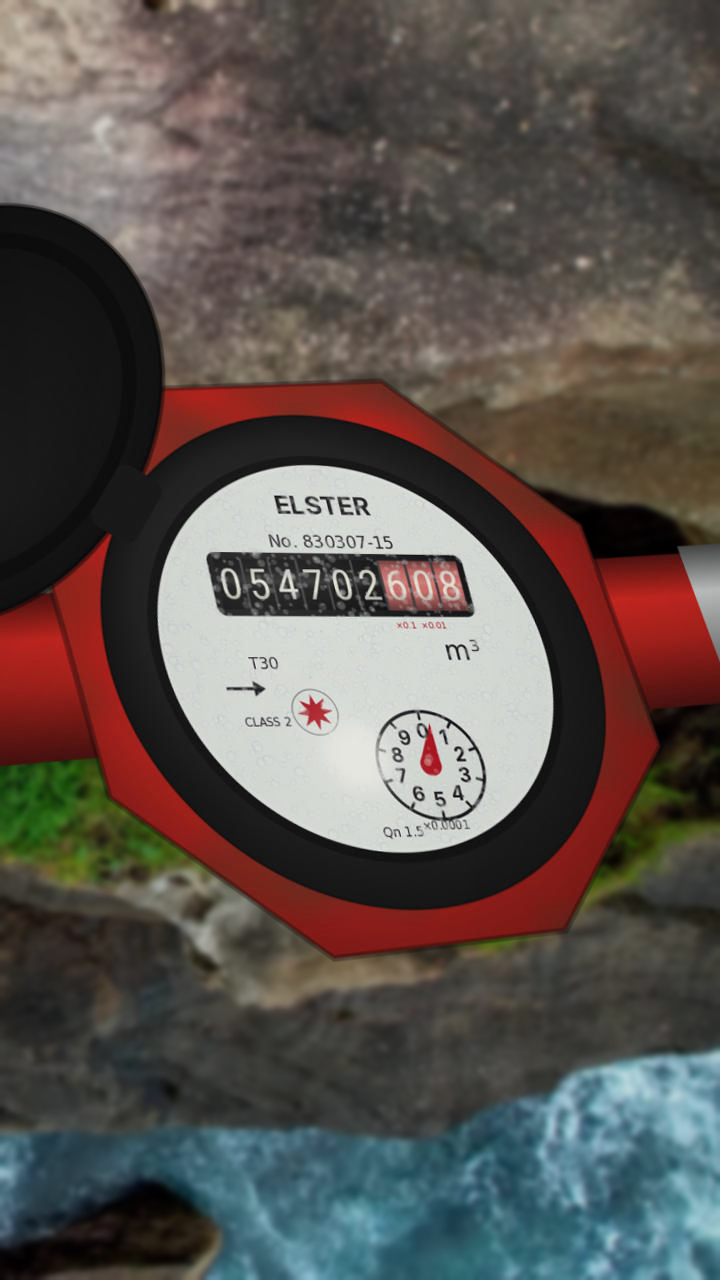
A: 54702.6080 m³
